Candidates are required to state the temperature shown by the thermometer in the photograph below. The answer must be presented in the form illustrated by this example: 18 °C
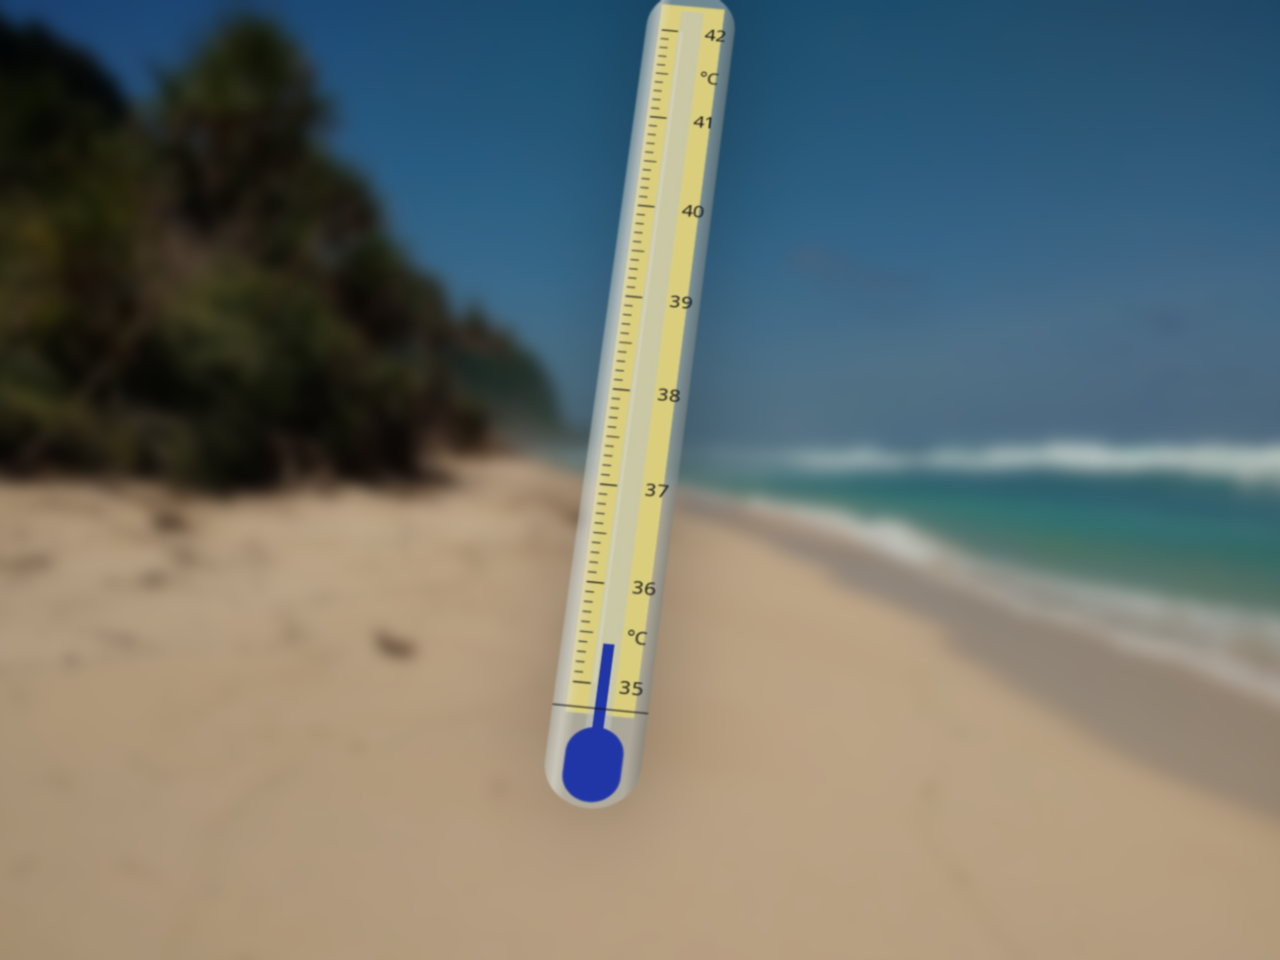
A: 35.4 °C
